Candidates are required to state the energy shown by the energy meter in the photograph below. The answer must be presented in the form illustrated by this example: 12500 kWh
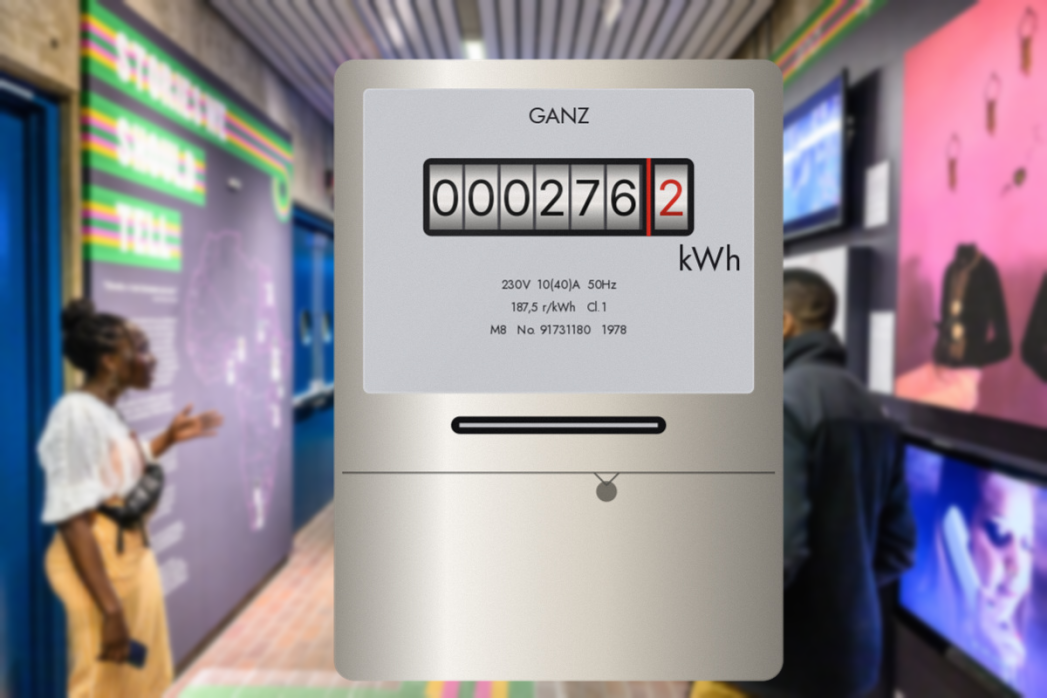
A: 276.2 kWh
